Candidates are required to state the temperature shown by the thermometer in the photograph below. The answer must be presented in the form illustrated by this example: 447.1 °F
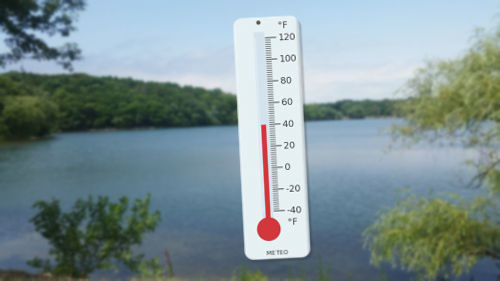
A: 40 °F
